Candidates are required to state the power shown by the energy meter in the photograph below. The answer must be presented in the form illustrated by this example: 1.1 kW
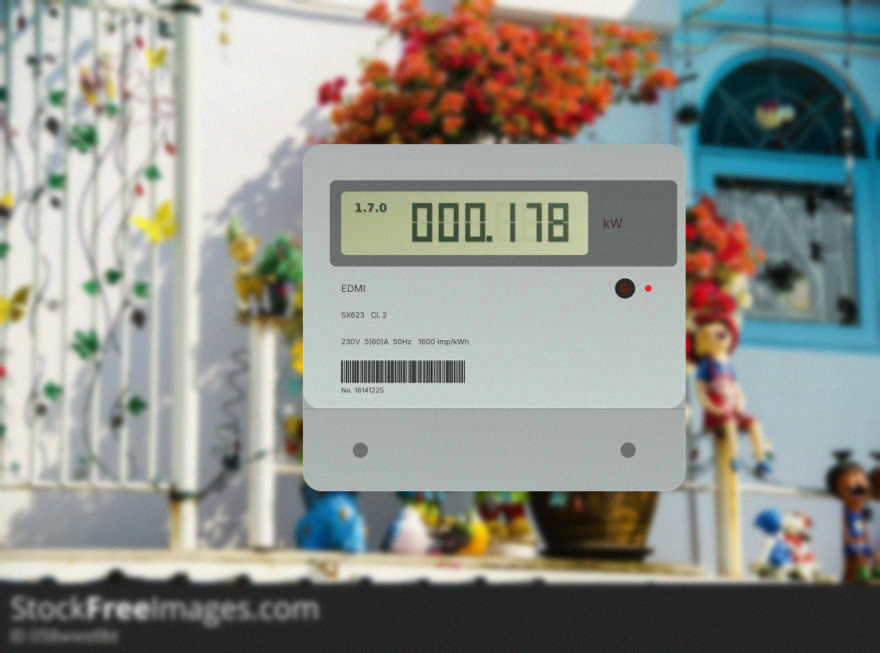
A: 0.178 kW
